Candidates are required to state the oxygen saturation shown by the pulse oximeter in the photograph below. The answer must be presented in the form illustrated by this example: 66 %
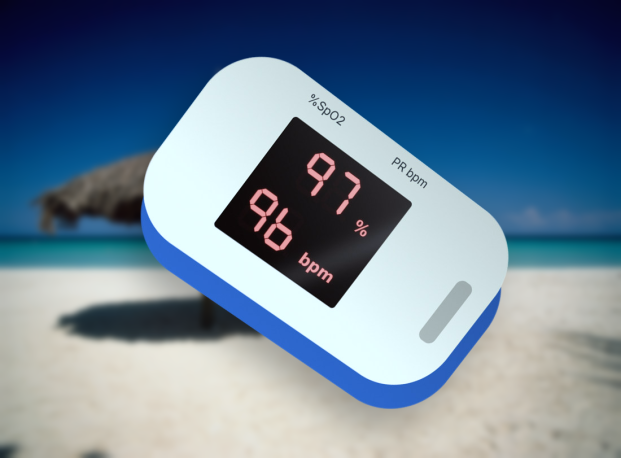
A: 97 %
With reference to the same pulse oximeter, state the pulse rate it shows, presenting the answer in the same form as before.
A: 96 bpm
